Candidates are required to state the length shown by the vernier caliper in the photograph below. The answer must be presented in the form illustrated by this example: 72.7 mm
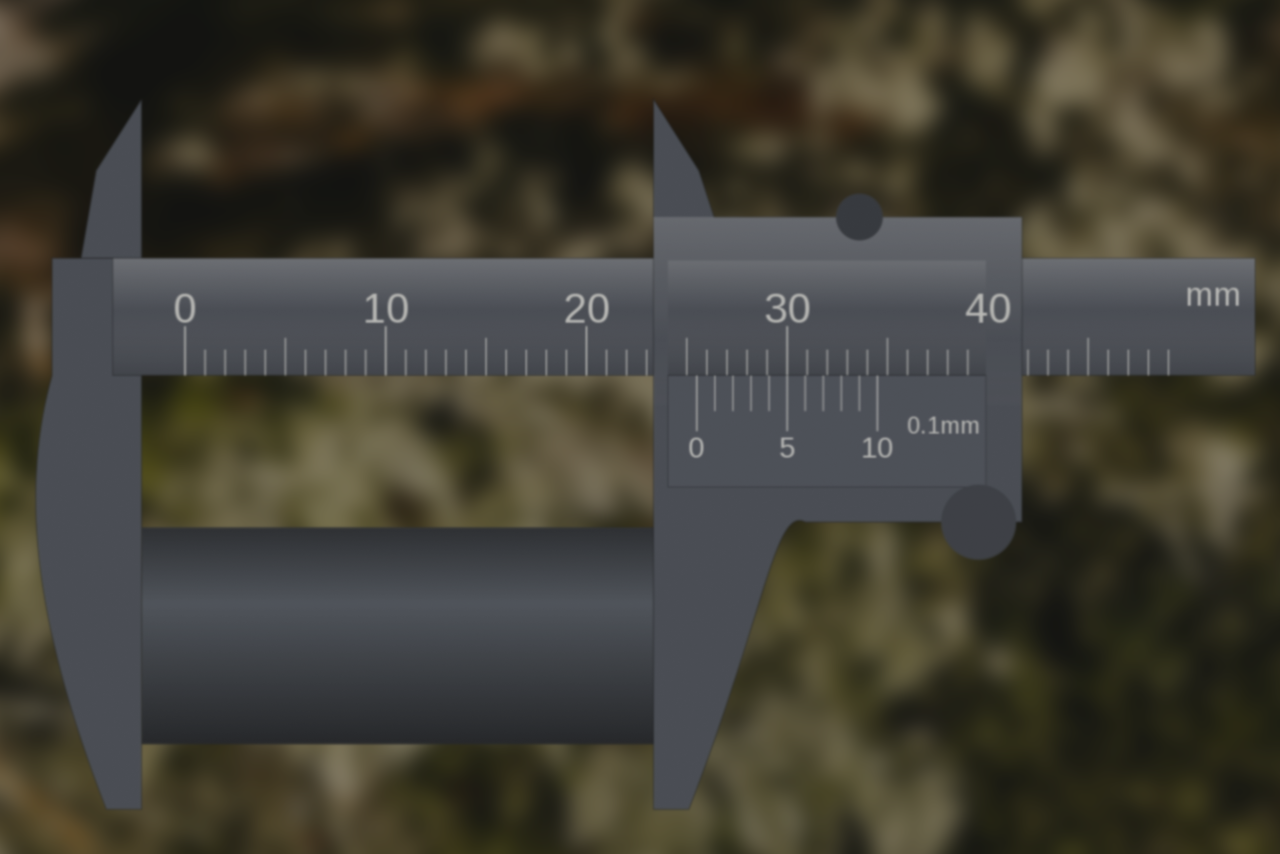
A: 25.5 mm
